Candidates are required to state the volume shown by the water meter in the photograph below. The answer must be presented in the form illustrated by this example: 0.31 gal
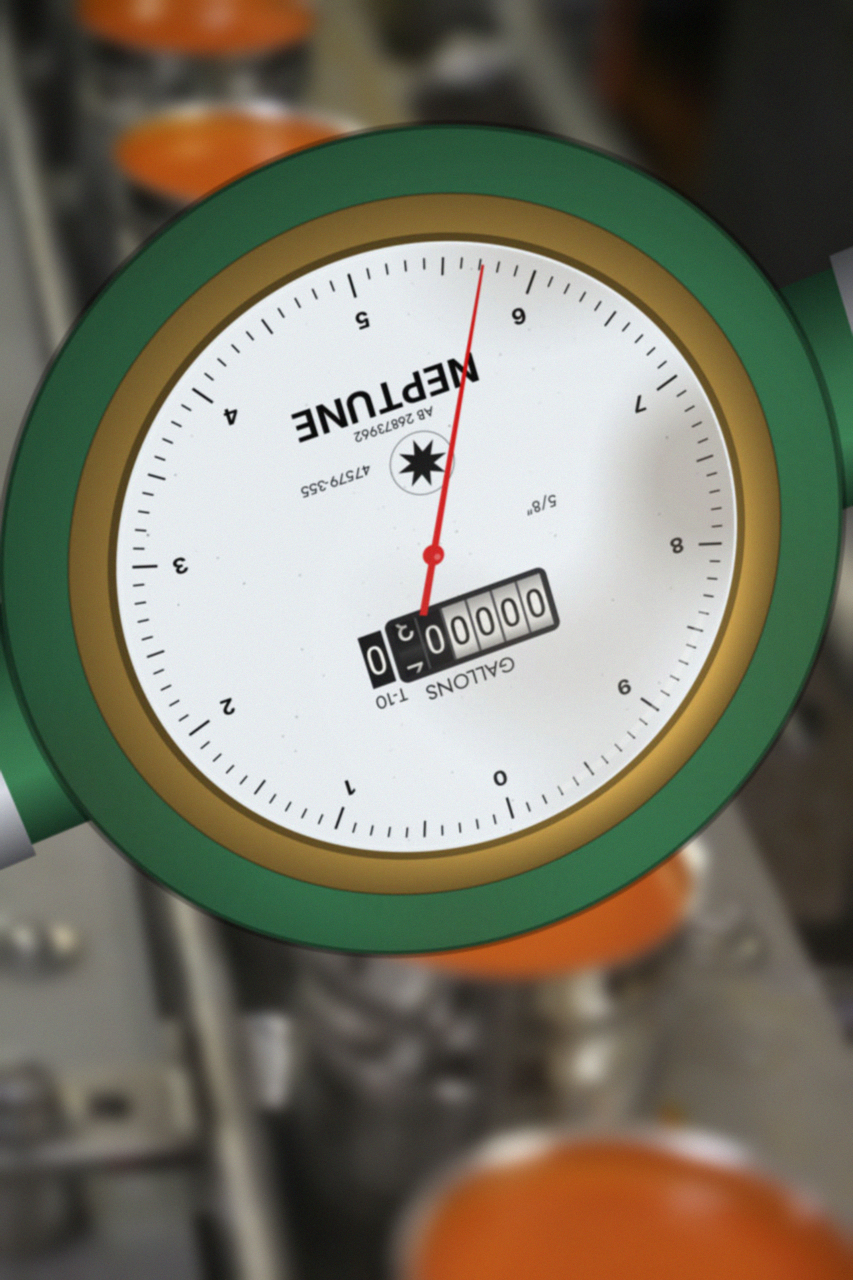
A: 25.7 gal
